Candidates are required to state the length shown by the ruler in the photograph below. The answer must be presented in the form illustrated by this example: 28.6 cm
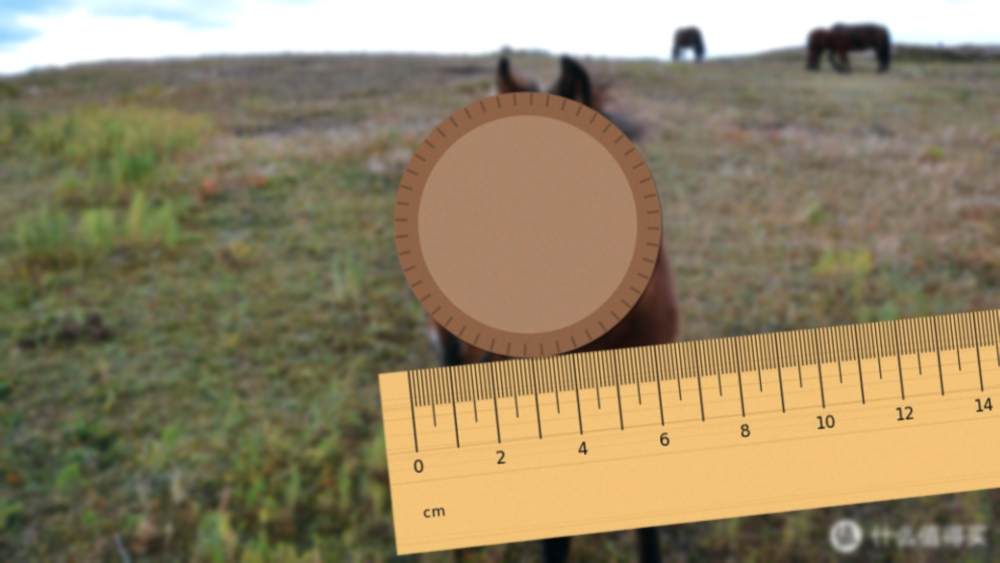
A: 6.5 cm
